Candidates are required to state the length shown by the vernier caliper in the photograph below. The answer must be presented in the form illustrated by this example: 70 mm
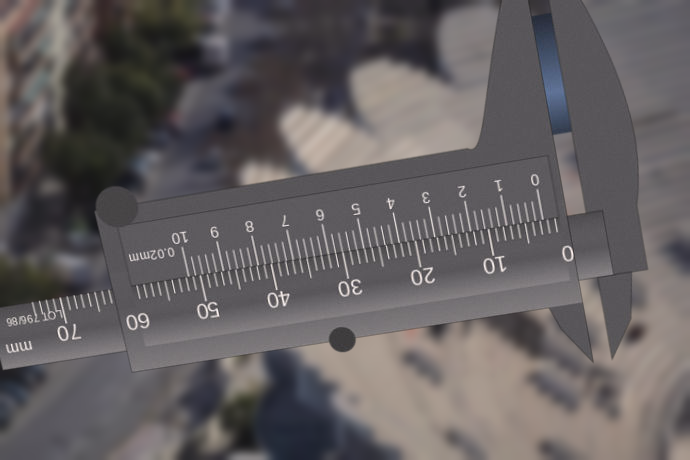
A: 2.6 mm
